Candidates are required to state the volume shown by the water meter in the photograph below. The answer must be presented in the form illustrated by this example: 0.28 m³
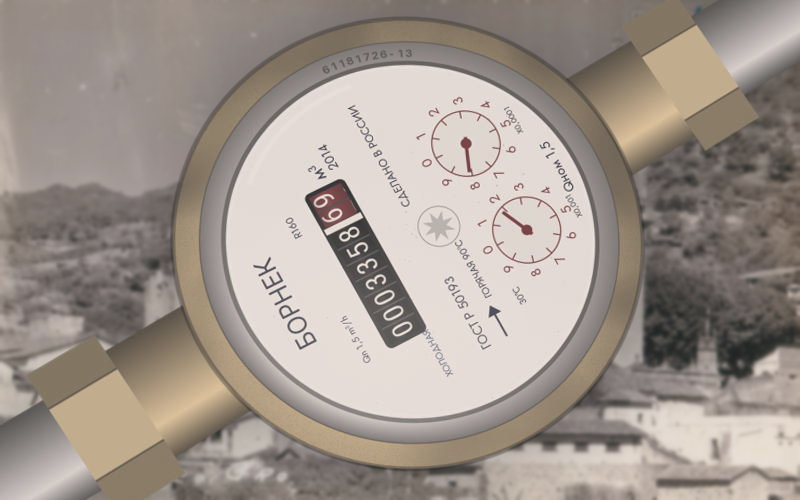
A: 3358.6918 m³
